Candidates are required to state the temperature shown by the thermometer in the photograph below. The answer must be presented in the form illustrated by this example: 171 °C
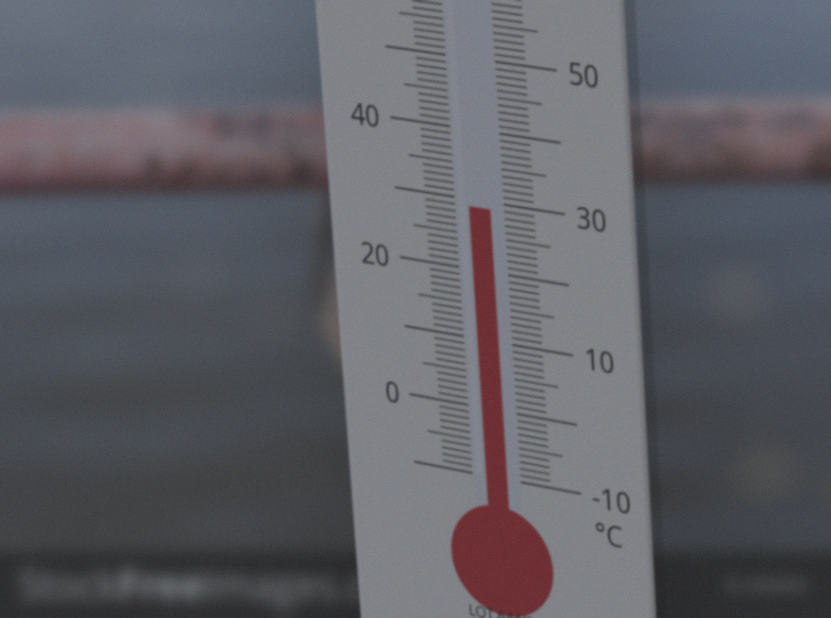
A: 29 °C
